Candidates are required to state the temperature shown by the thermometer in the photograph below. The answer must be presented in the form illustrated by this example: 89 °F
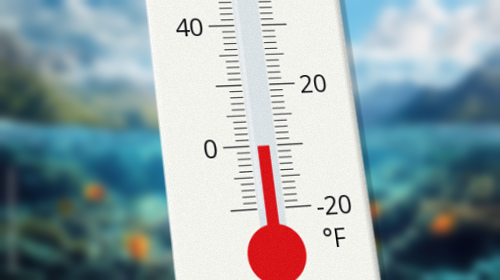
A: 0 °F
